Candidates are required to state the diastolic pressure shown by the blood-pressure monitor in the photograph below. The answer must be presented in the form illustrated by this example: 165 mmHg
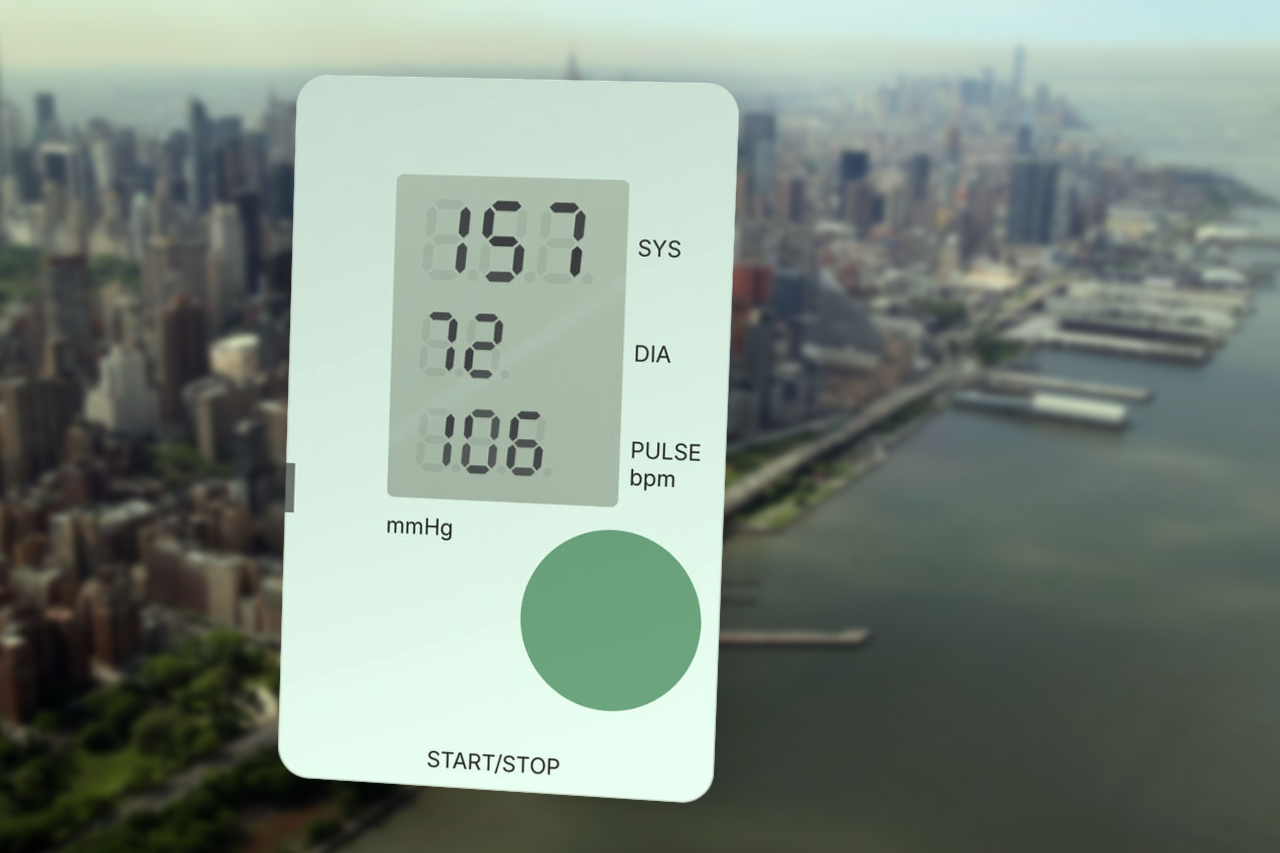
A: 72 mmHg
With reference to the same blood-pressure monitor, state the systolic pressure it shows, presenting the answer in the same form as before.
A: 157 mmHg
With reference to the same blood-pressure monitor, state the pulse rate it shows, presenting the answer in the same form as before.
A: 106 bpm
